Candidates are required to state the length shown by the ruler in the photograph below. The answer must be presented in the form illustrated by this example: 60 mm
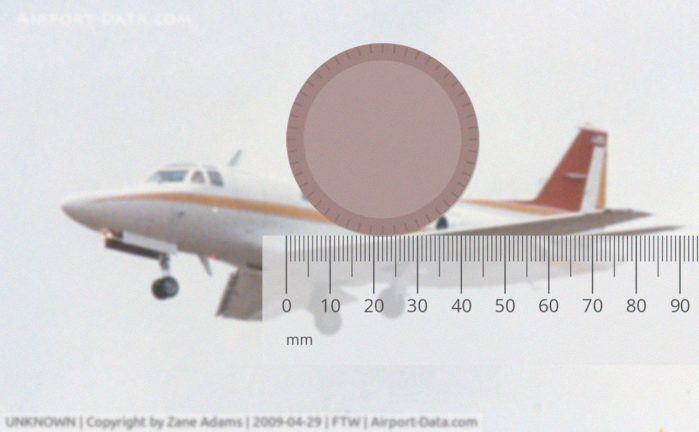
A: 44 mm
